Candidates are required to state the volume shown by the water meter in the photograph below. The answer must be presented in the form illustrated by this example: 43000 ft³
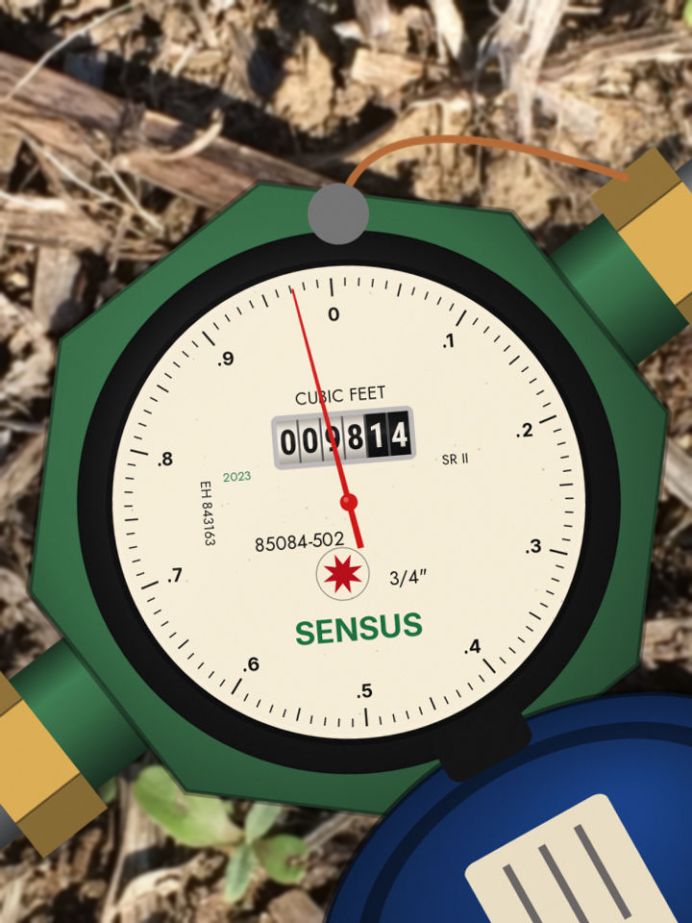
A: 9813.97 ft³
